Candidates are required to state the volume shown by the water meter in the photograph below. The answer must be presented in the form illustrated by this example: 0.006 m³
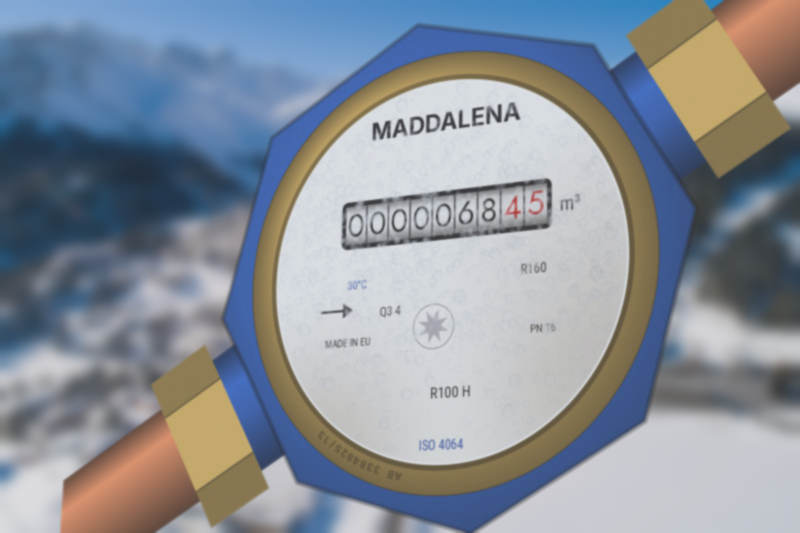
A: 68.45 m³
